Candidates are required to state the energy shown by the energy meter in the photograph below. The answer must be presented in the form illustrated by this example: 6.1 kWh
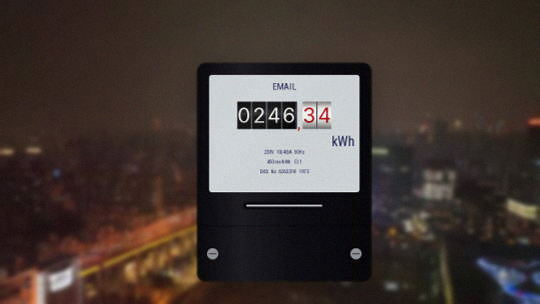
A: 246.34 kWh
